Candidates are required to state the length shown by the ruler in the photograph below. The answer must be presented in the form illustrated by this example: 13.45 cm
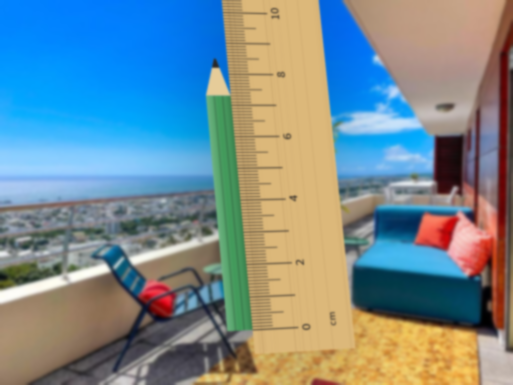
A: 8.5 cm
